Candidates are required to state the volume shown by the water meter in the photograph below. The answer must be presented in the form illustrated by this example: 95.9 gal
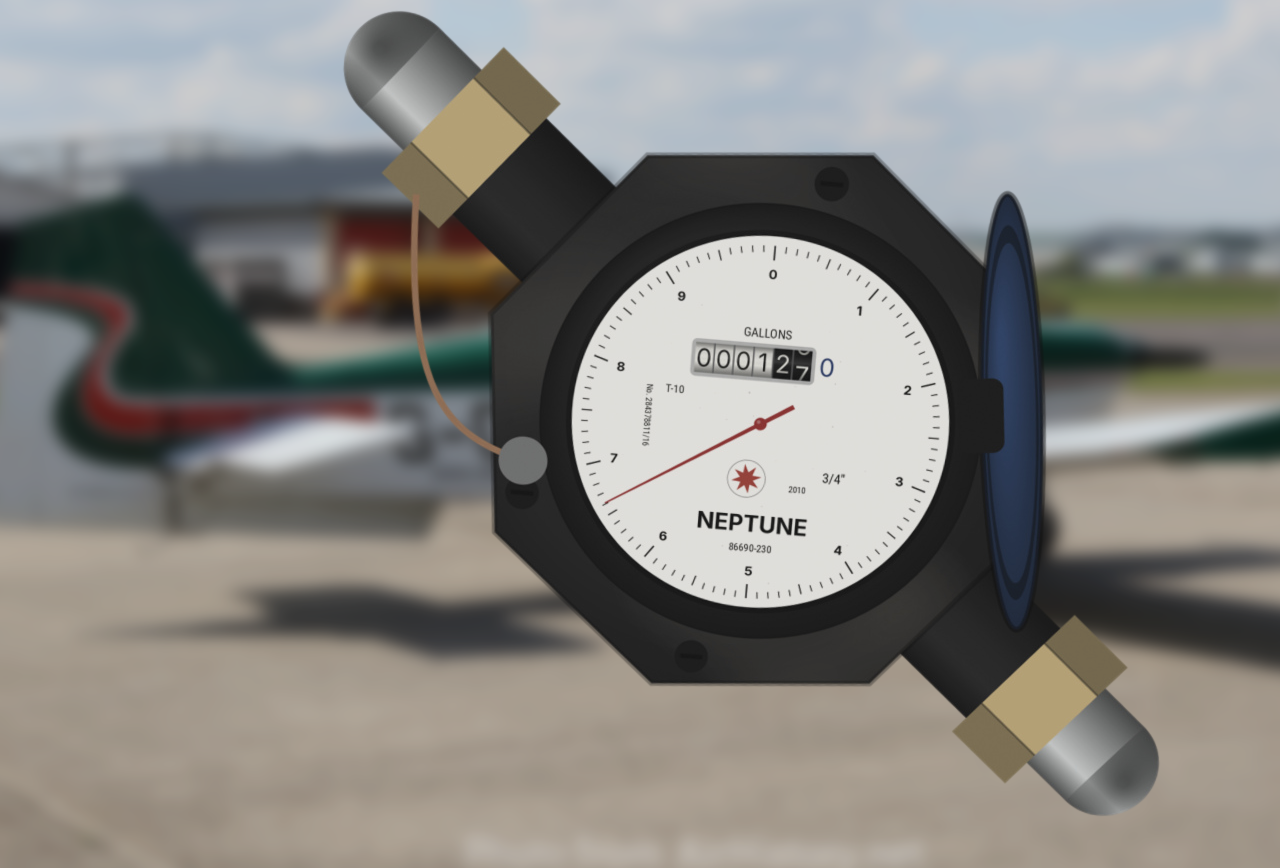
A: 1266.6 gal
